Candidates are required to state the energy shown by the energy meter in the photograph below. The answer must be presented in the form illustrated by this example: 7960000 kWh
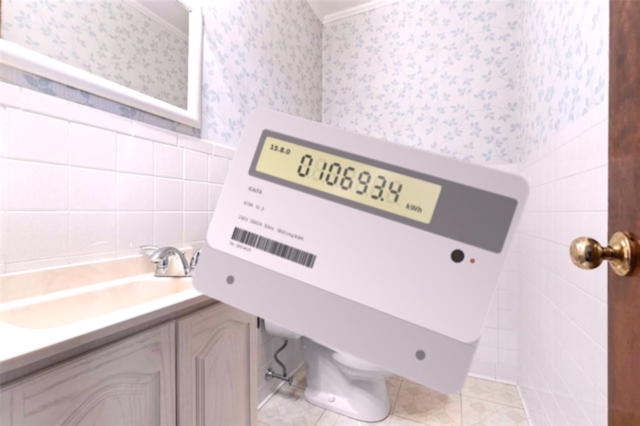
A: 10693.4 kWh
